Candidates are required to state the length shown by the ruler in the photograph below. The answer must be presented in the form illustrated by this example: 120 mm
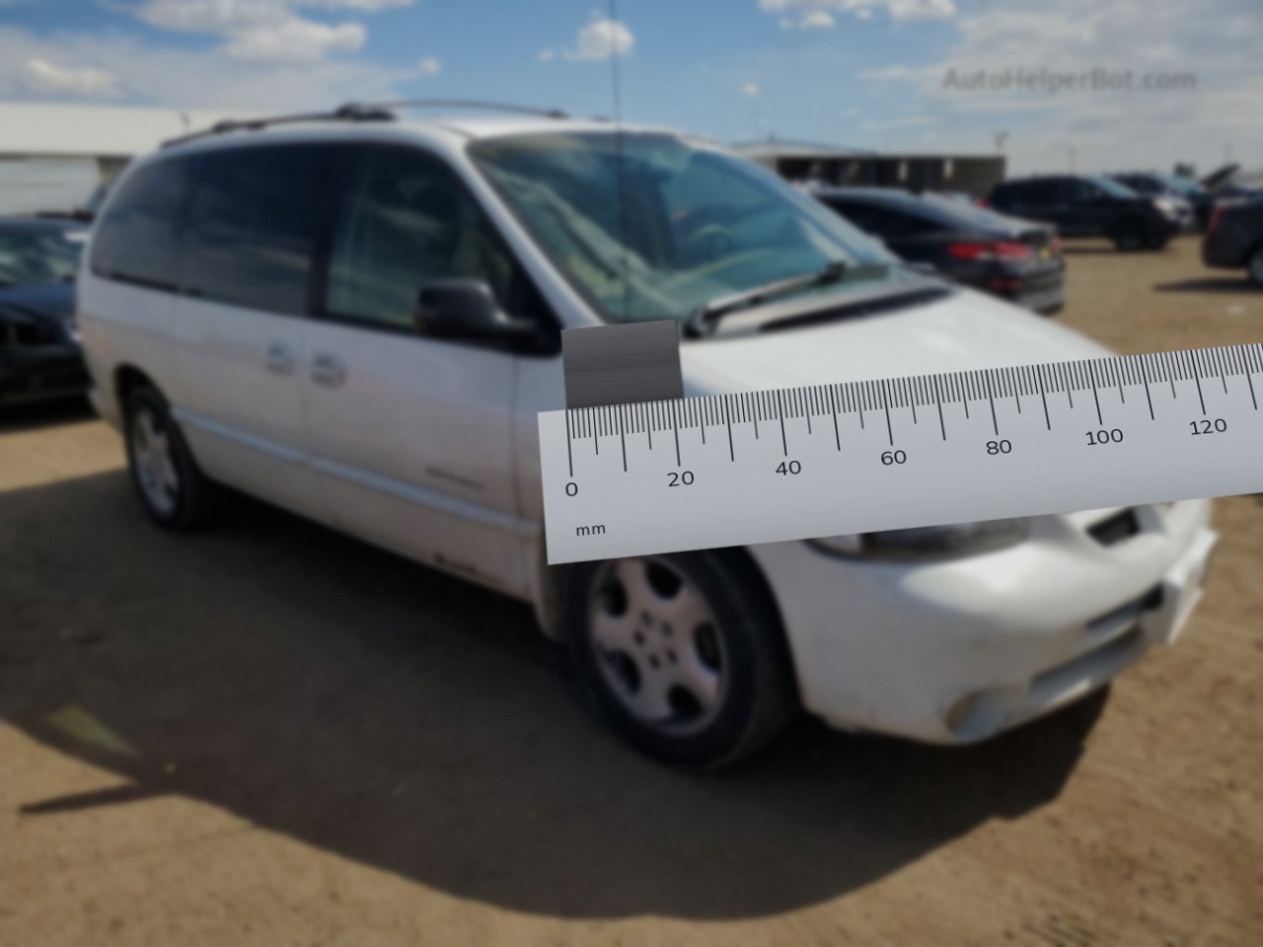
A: 22 mm
